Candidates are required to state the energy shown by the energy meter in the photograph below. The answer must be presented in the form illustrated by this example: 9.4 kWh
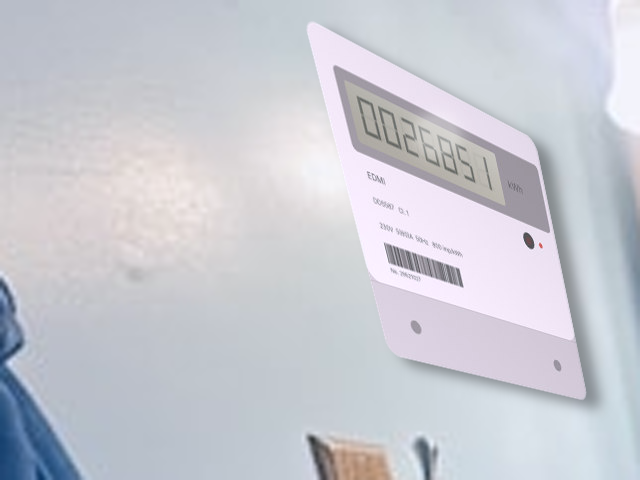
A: 26851 kWh
